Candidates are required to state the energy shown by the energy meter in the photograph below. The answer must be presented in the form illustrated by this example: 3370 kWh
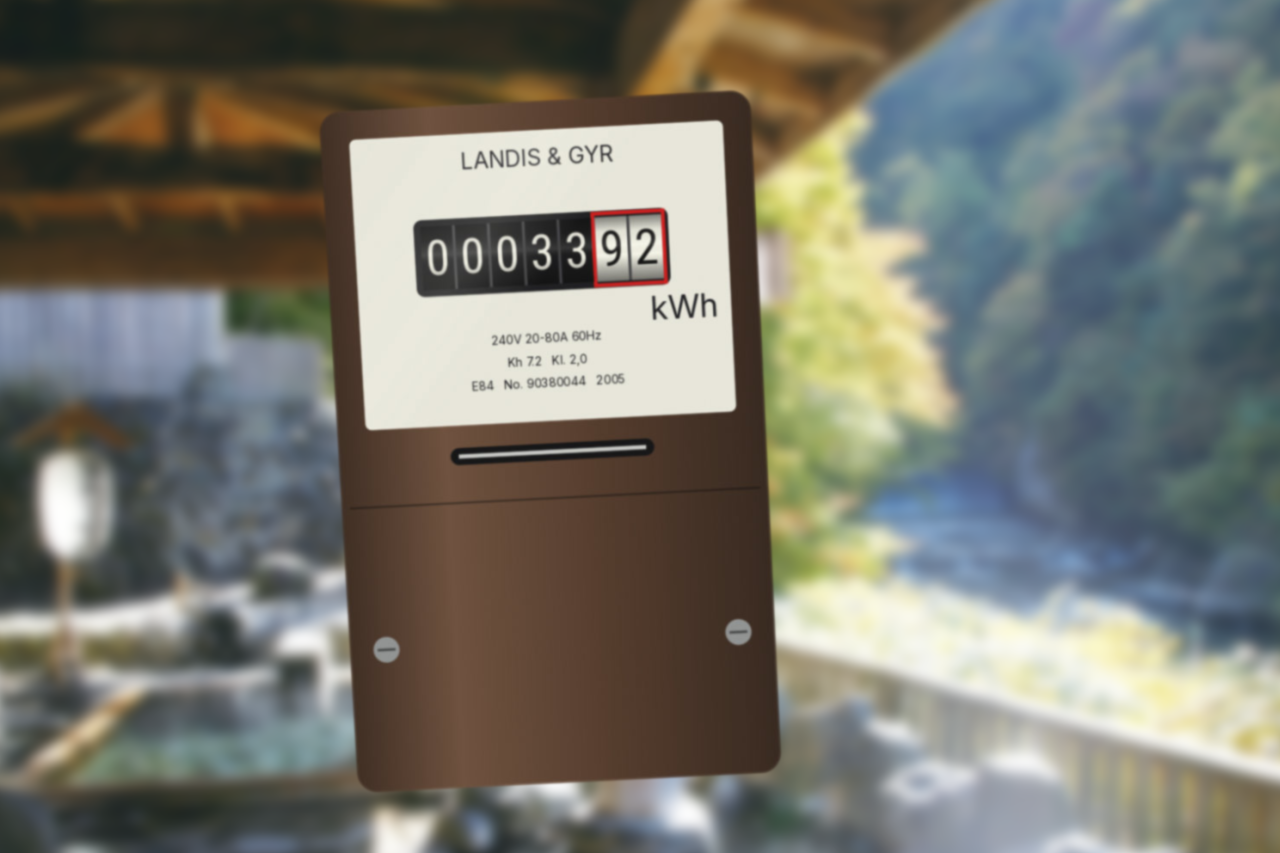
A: 33.92 kWh
